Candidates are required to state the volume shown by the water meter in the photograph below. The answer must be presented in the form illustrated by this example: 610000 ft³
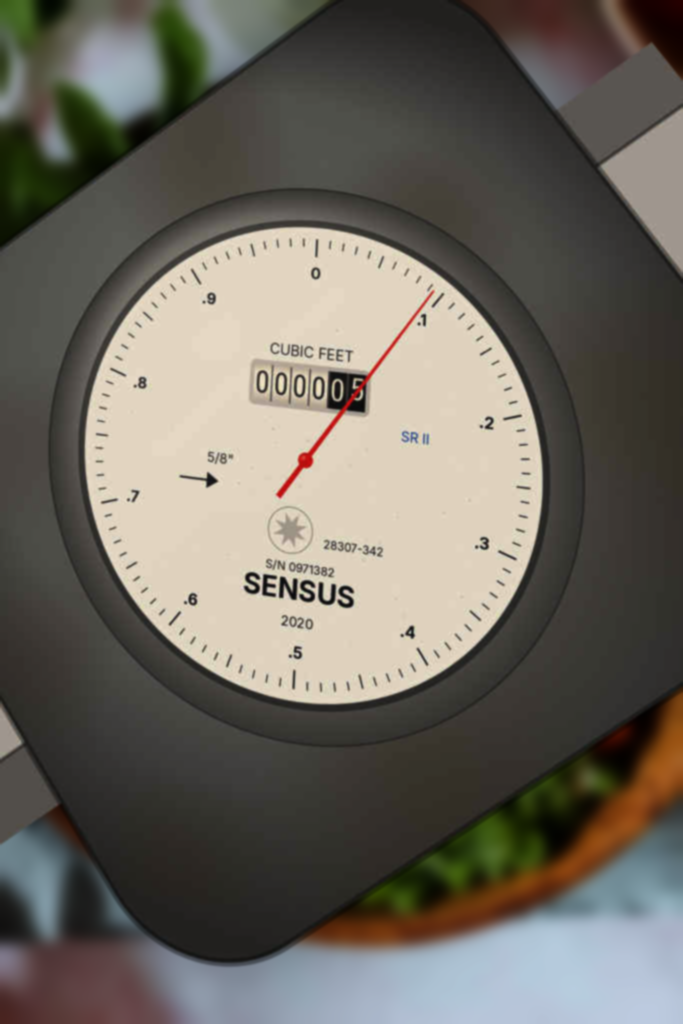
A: 5.09 ft³
